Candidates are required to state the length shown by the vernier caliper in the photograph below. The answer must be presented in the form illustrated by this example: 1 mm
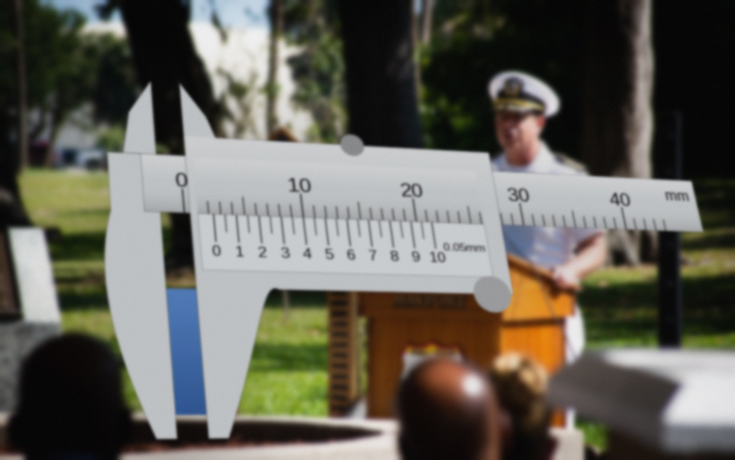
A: 2.4 mm
